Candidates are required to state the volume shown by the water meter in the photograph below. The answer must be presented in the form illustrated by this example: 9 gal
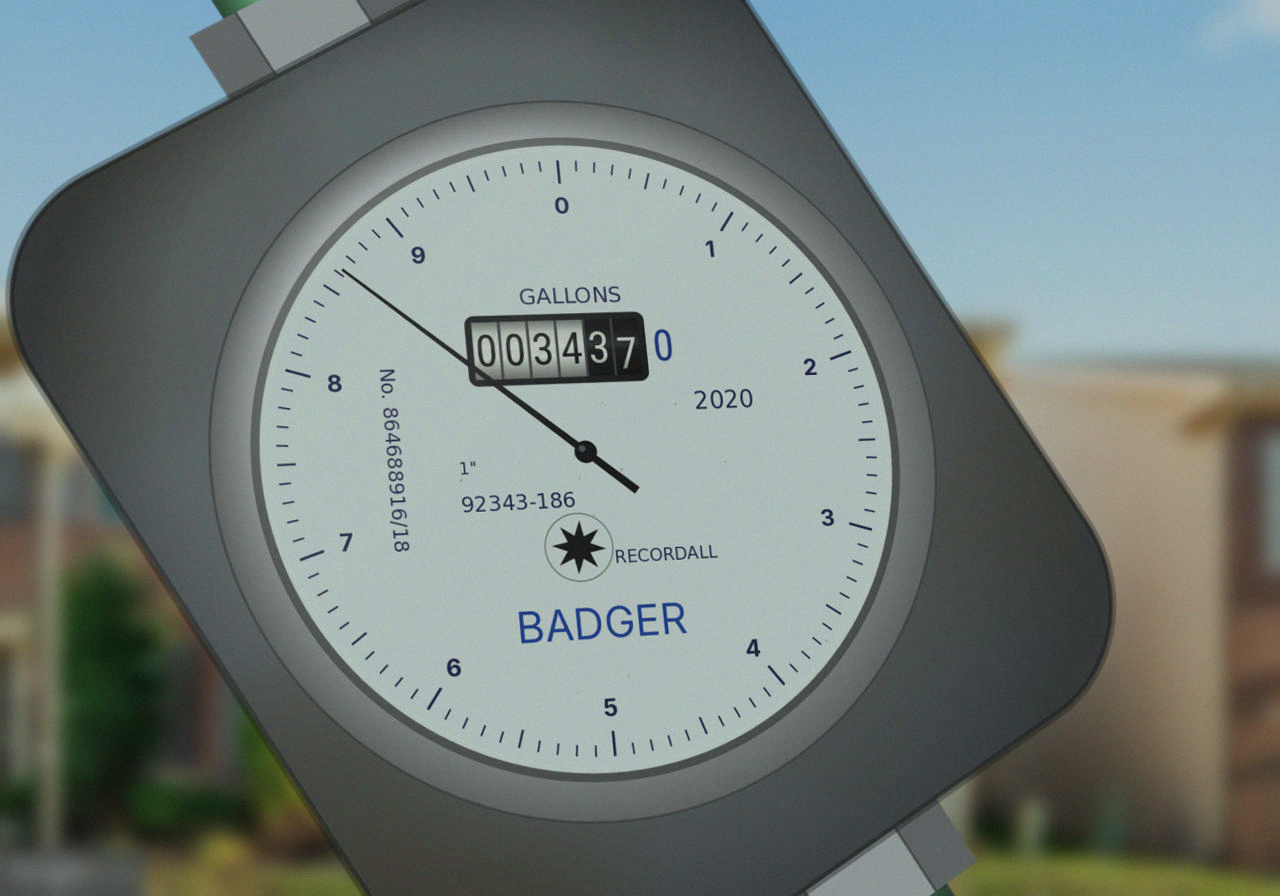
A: 34368.6 gal
